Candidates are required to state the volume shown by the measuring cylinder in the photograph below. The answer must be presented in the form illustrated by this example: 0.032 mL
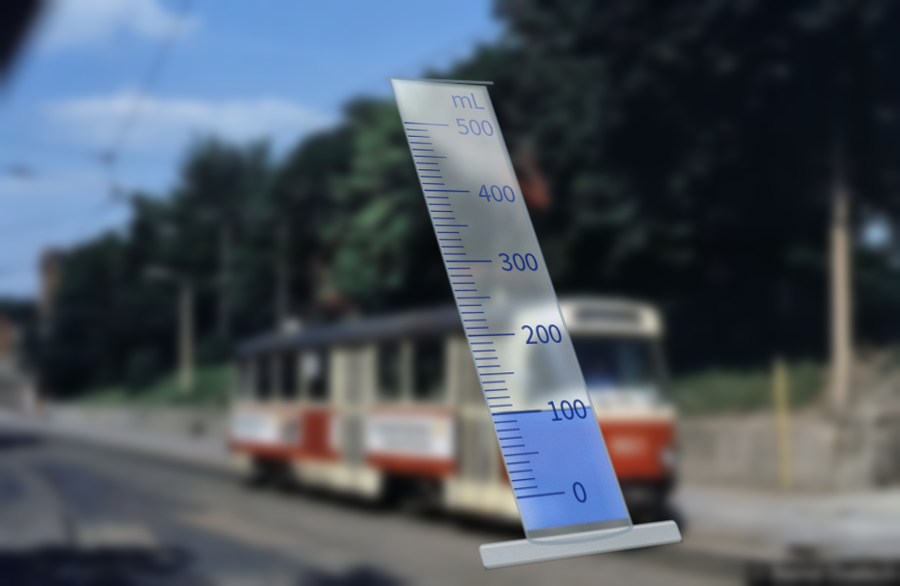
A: 100 mL
